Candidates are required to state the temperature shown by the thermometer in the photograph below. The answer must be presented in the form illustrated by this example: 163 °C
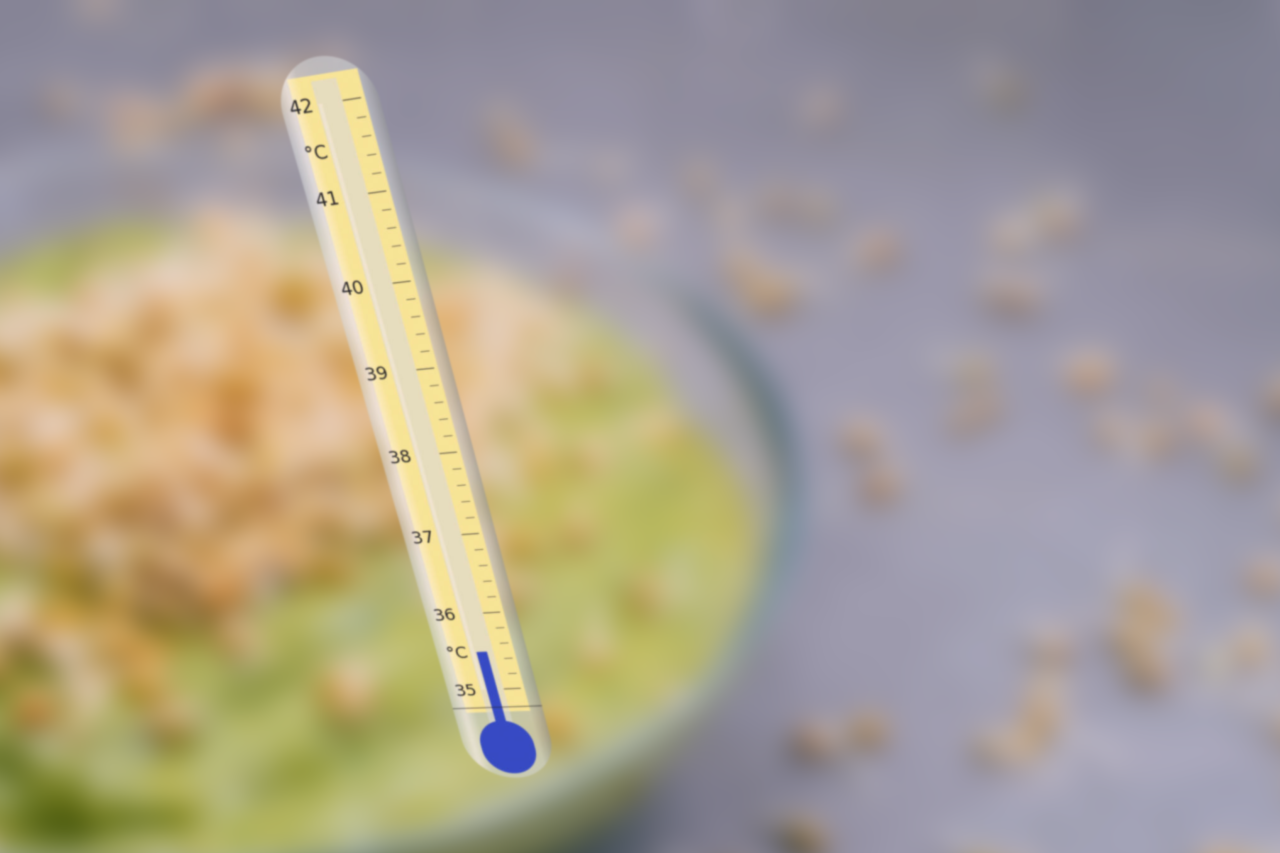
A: 35.5 °C
